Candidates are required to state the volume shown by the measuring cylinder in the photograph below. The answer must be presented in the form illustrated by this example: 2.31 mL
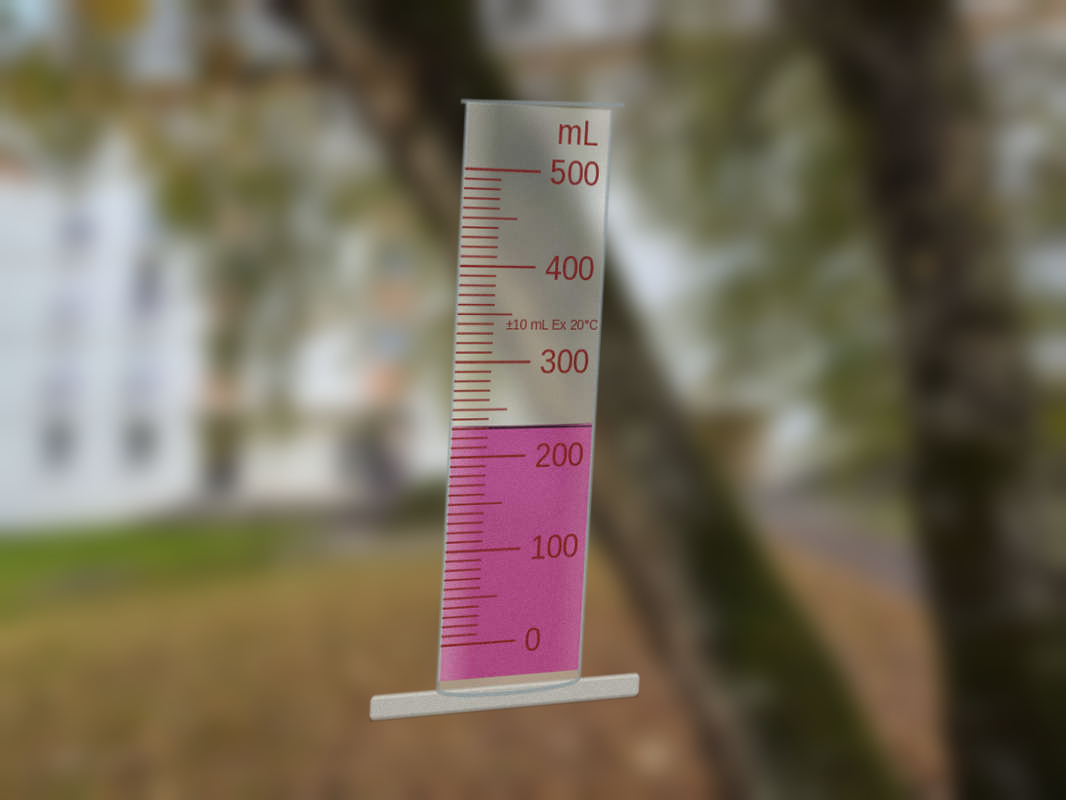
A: 230 mL
